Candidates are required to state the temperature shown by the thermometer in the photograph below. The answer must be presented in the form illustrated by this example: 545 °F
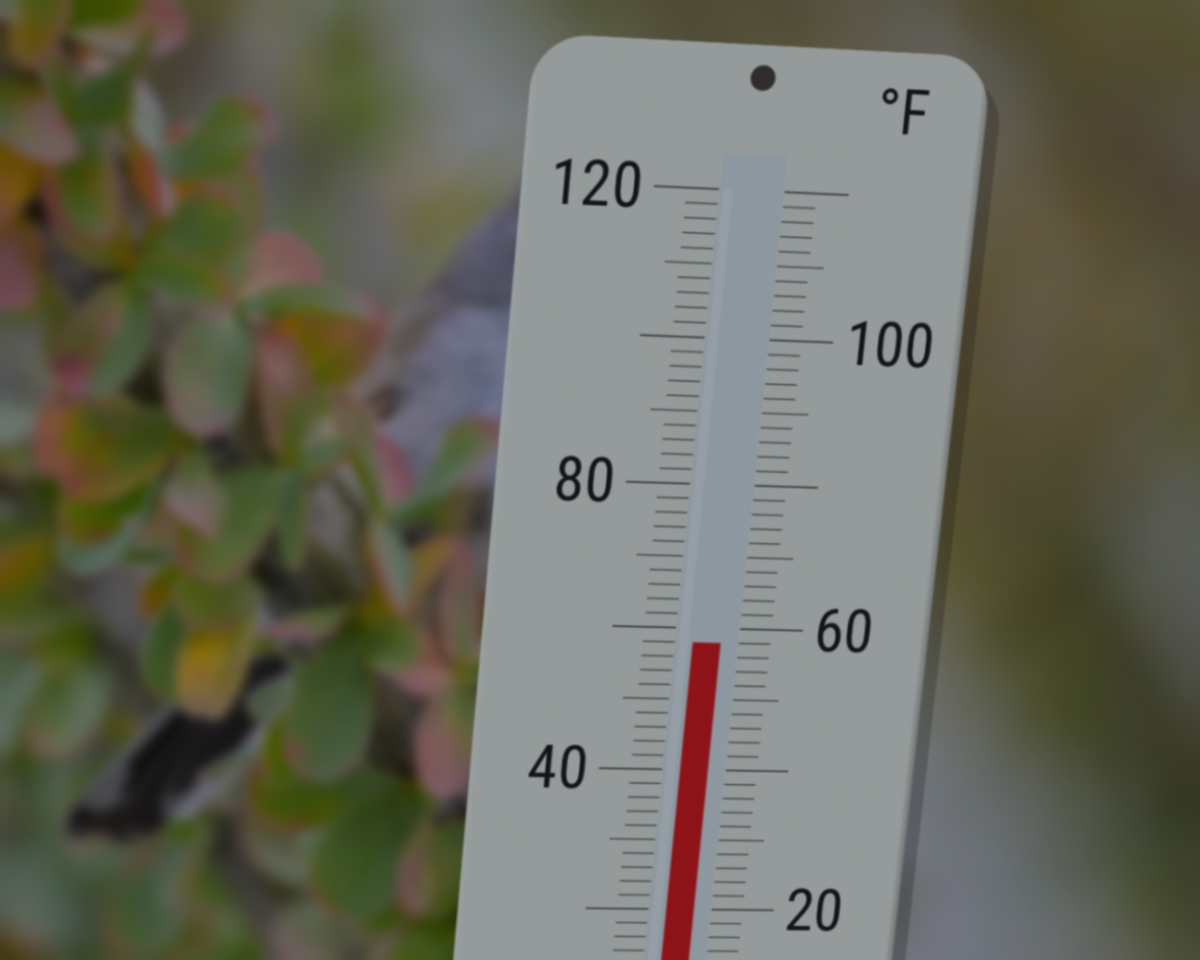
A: 58 °F
